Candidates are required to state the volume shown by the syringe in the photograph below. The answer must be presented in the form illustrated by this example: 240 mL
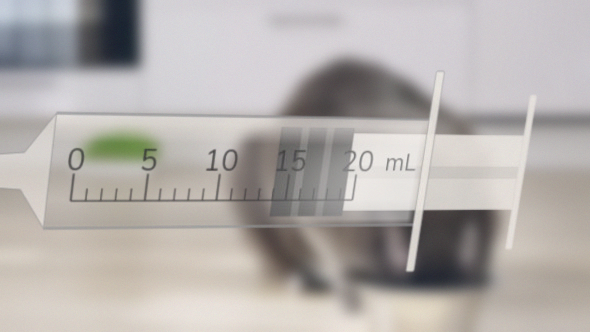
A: 14 mL
